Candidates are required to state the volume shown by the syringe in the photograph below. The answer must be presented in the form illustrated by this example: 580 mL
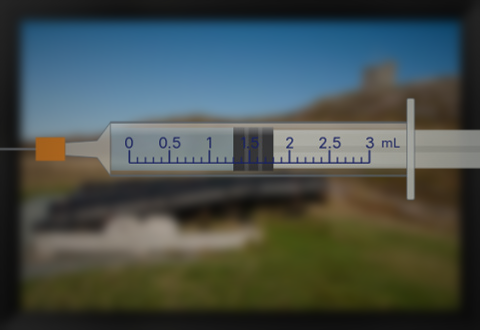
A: 1.3 mL
